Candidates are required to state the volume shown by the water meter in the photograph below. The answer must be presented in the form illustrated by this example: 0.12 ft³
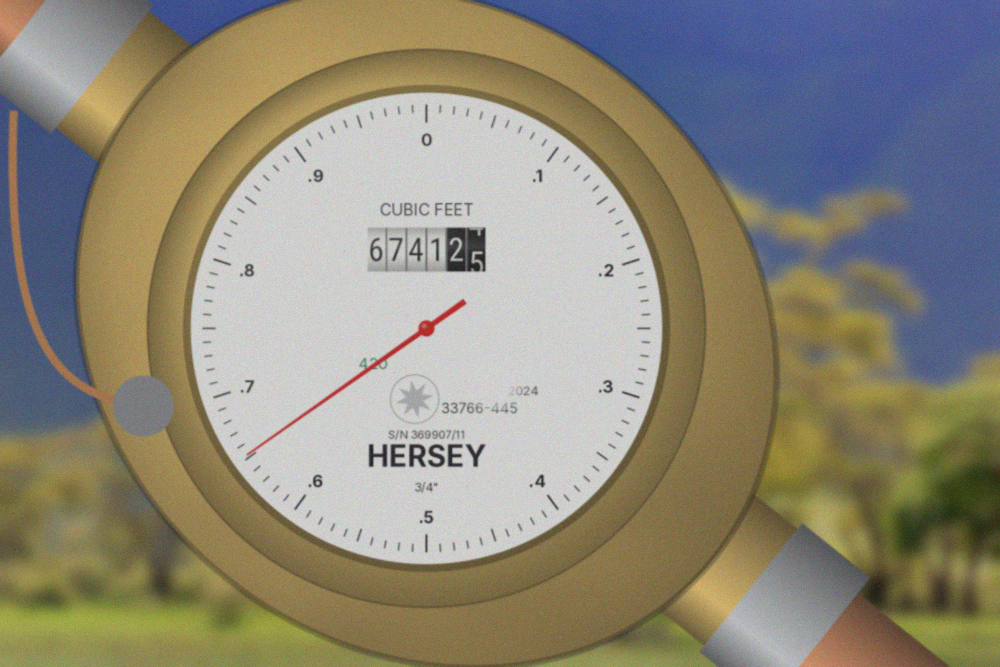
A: 674124.65 ft³
